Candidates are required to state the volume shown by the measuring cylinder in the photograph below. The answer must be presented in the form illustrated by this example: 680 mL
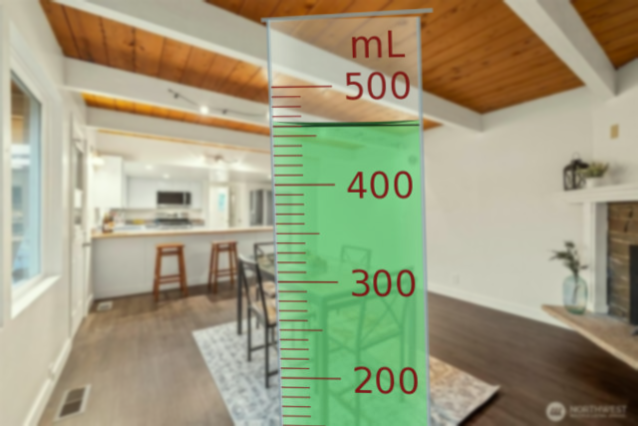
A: 460 mL
